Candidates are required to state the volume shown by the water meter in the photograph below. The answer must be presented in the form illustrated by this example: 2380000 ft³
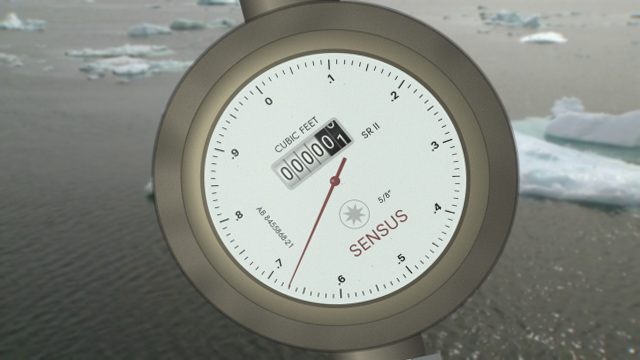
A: 0.67 ft³
